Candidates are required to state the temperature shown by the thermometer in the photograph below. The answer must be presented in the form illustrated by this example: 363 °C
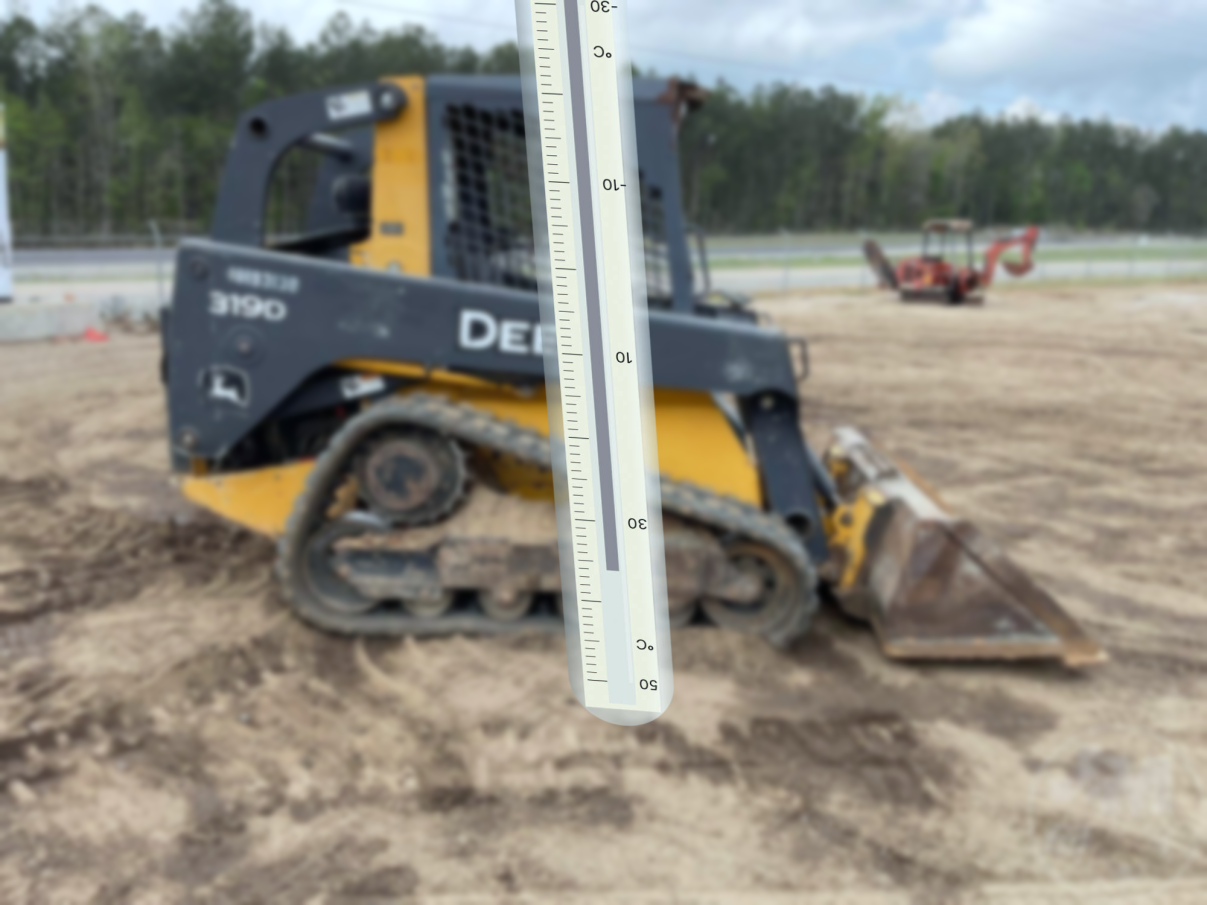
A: 36 °C
